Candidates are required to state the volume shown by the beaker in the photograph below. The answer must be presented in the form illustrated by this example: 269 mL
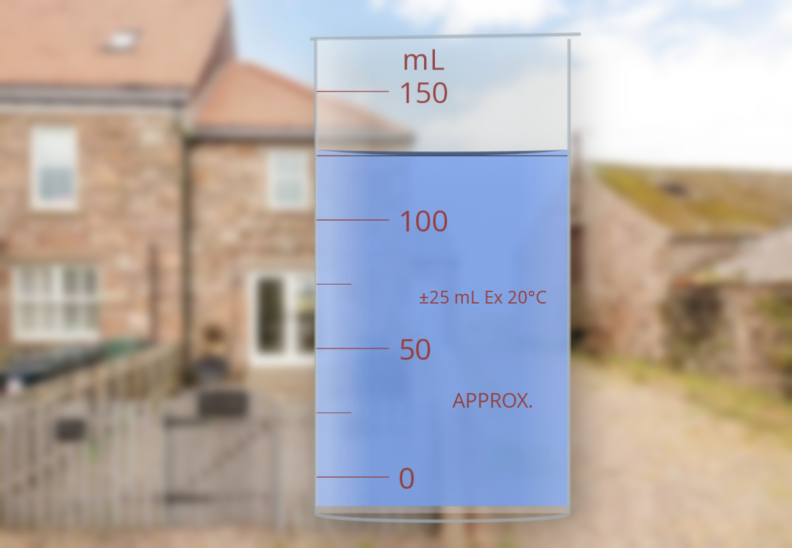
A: 125 mL
